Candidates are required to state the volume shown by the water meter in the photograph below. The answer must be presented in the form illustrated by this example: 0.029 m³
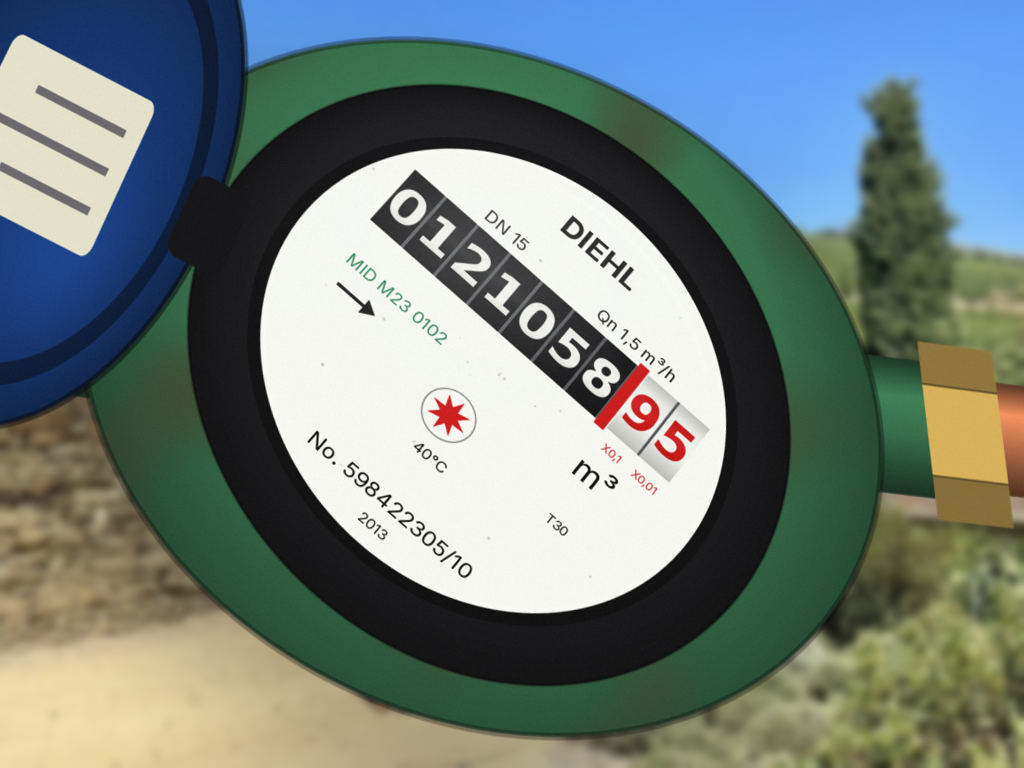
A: 121058.95 m³
